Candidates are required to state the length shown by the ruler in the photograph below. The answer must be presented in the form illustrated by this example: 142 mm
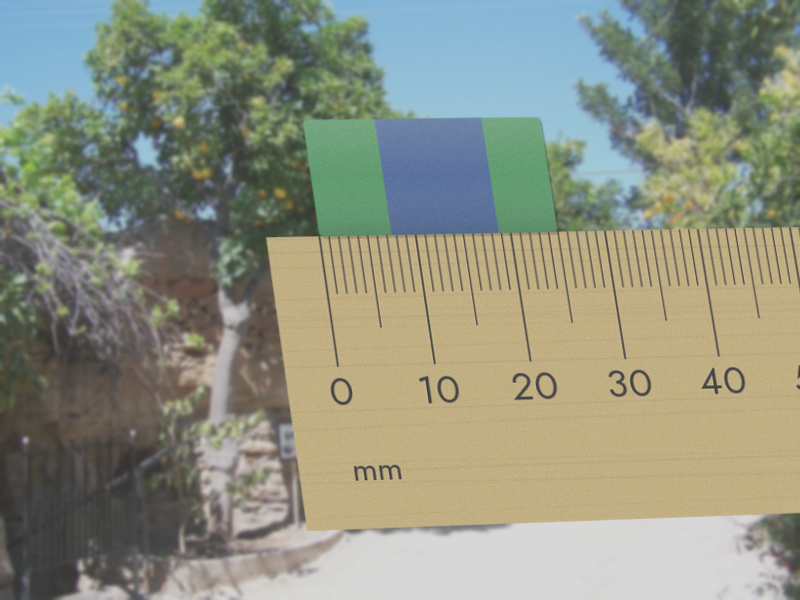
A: 25 mm
